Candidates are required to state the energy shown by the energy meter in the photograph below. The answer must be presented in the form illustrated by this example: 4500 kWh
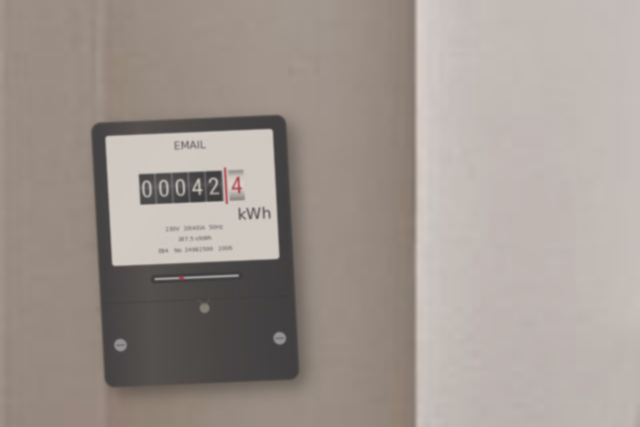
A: 42.4 kWh
